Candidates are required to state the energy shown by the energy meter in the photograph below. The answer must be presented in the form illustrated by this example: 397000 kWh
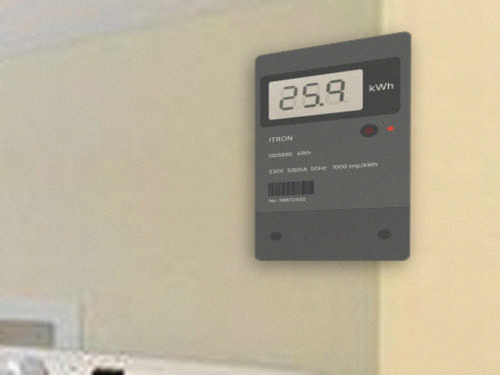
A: 25.9 kWh
